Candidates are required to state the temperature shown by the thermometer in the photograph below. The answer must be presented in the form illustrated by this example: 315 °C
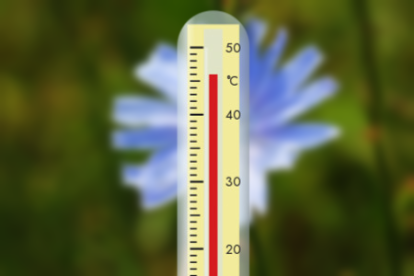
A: 46 °C
